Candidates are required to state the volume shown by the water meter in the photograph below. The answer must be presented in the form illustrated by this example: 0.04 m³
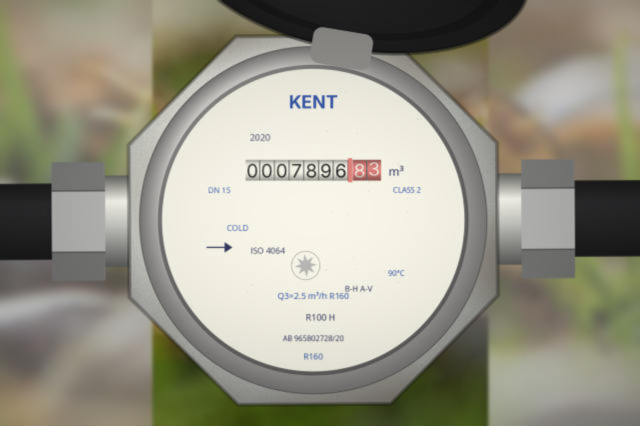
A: 7896.83 m³
